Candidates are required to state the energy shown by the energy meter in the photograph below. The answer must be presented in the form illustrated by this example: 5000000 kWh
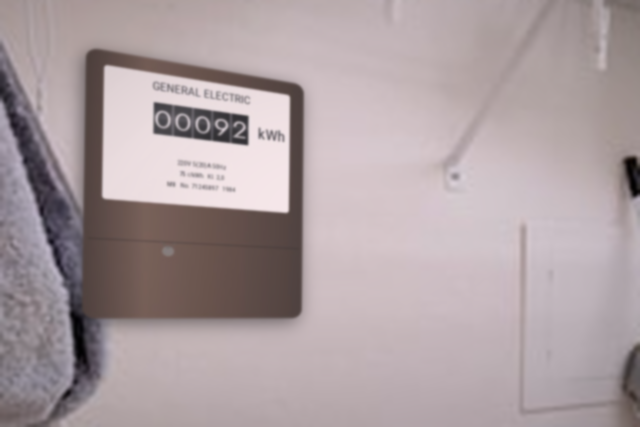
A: 92 kWh
